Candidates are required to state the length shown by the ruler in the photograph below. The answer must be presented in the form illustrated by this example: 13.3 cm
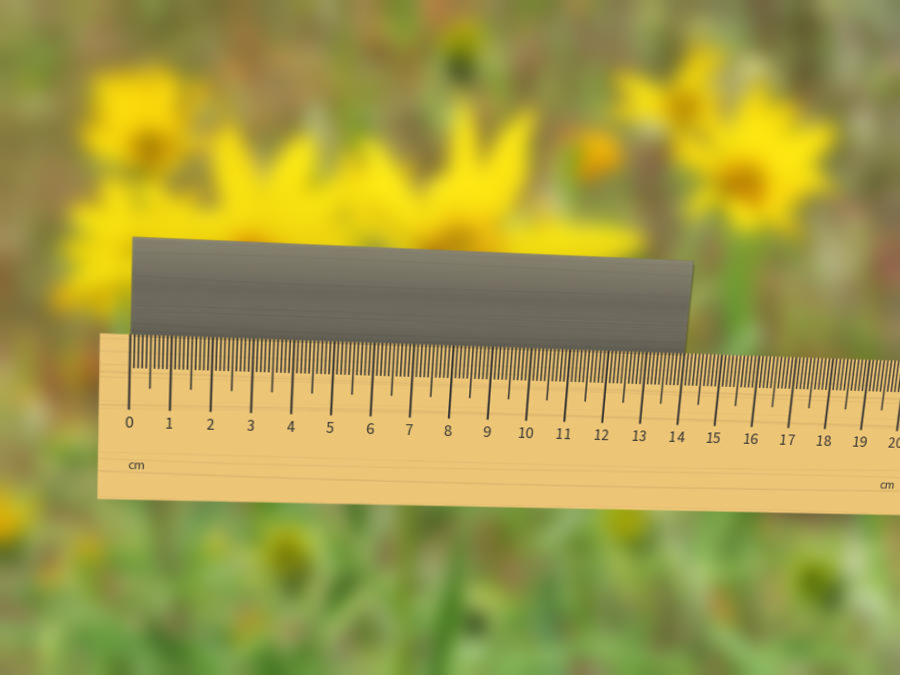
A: 14 cm
